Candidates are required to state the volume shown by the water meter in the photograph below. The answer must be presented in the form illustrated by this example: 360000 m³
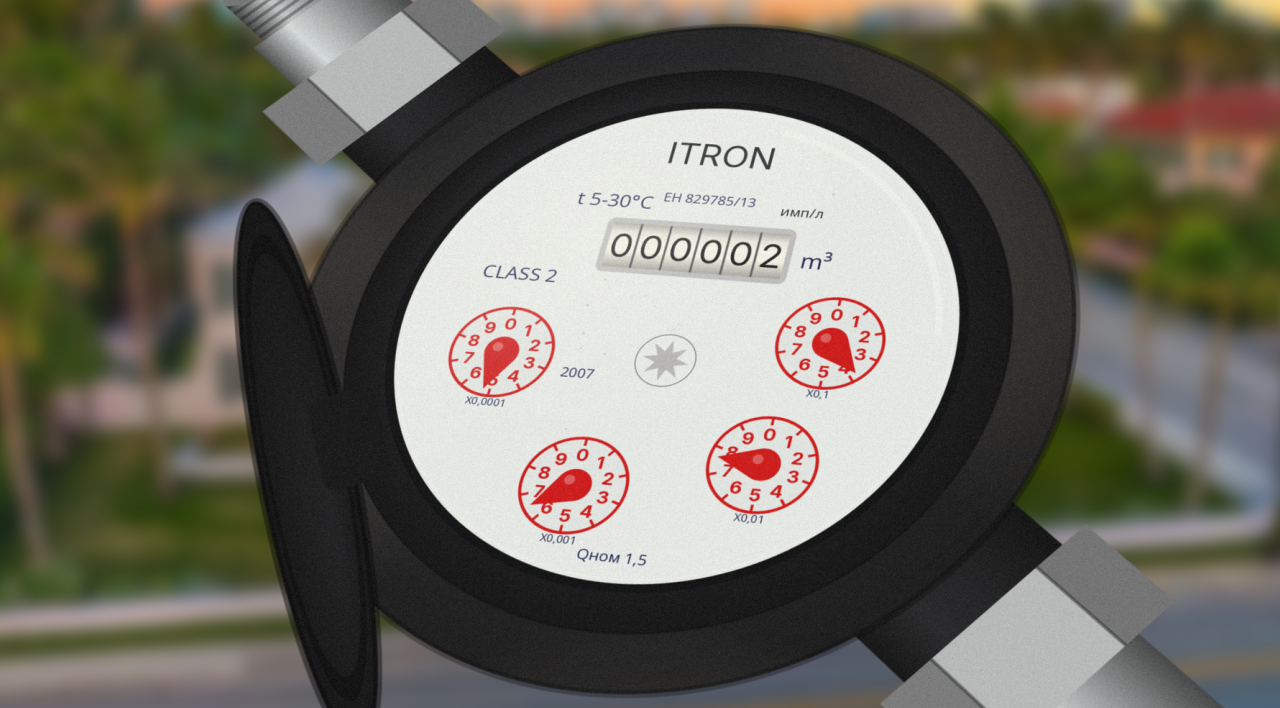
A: 2.3765 m³
